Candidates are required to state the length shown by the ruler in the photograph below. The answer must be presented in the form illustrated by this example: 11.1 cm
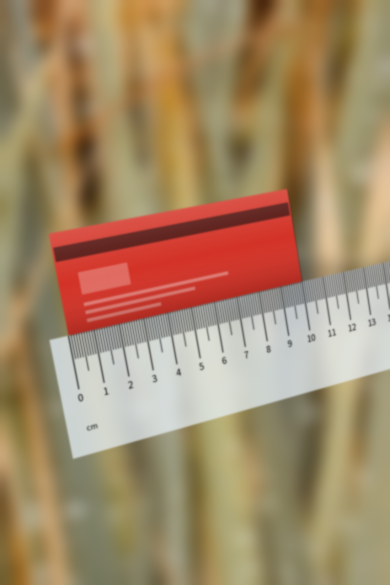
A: 10 cm
